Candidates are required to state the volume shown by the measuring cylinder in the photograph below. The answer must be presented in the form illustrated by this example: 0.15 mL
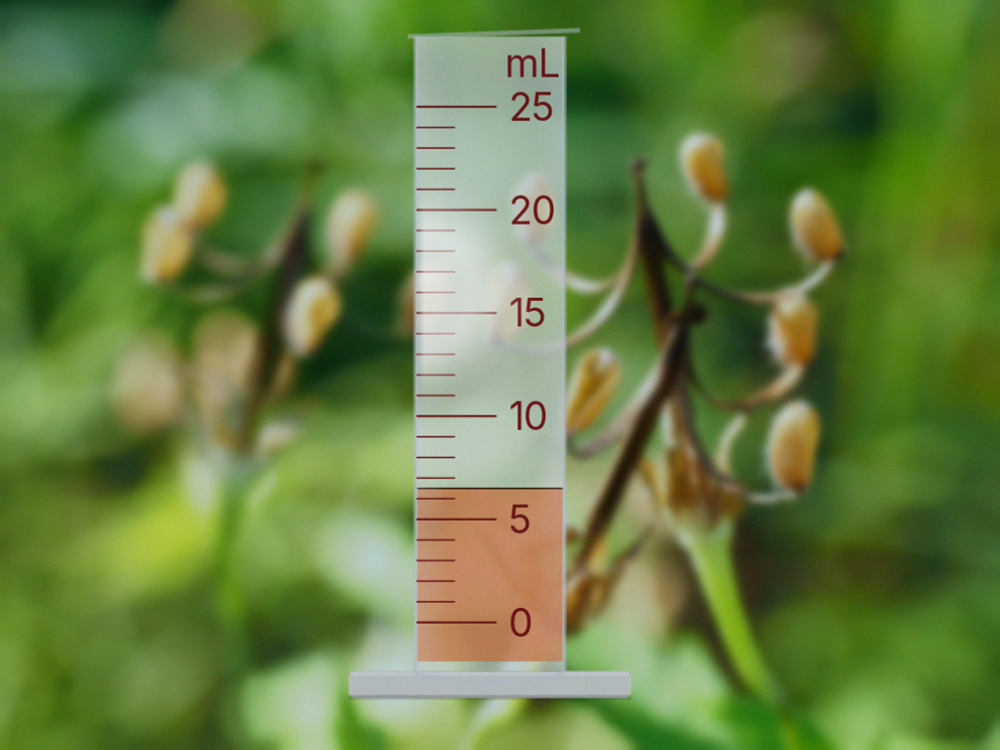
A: 6.5 mL
